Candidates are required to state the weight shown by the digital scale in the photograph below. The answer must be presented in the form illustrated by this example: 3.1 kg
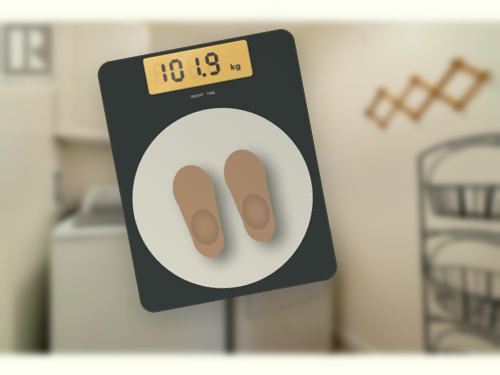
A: 101.9 kg
